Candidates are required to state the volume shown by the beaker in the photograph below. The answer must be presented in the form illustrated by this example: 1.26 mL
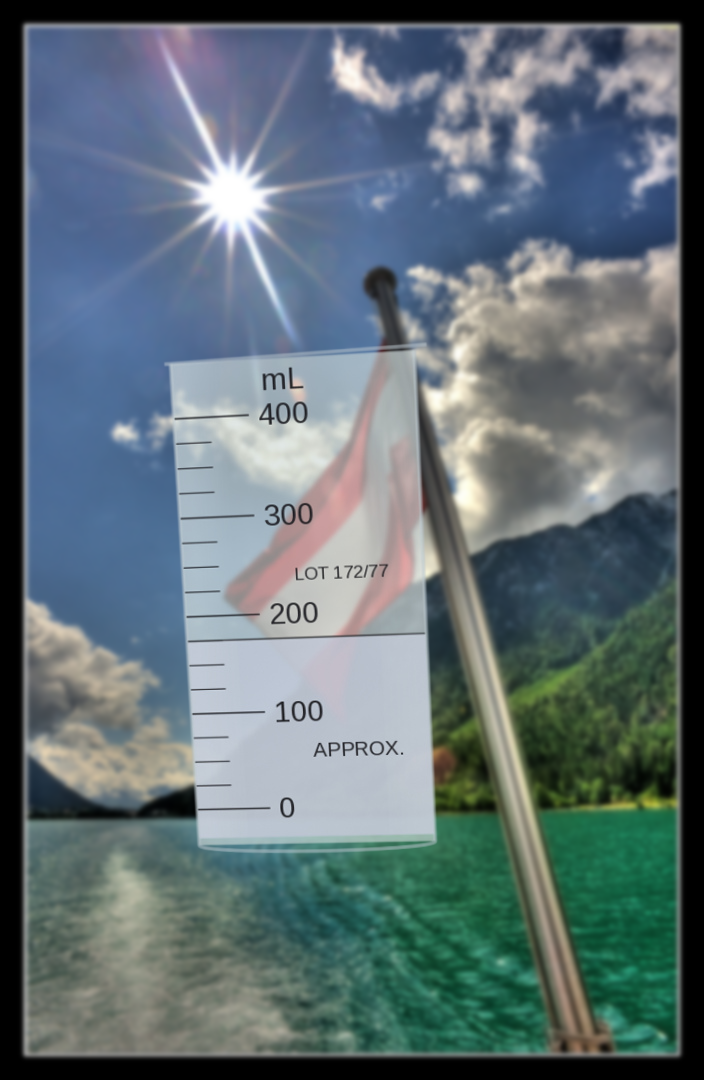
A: 175 mL
